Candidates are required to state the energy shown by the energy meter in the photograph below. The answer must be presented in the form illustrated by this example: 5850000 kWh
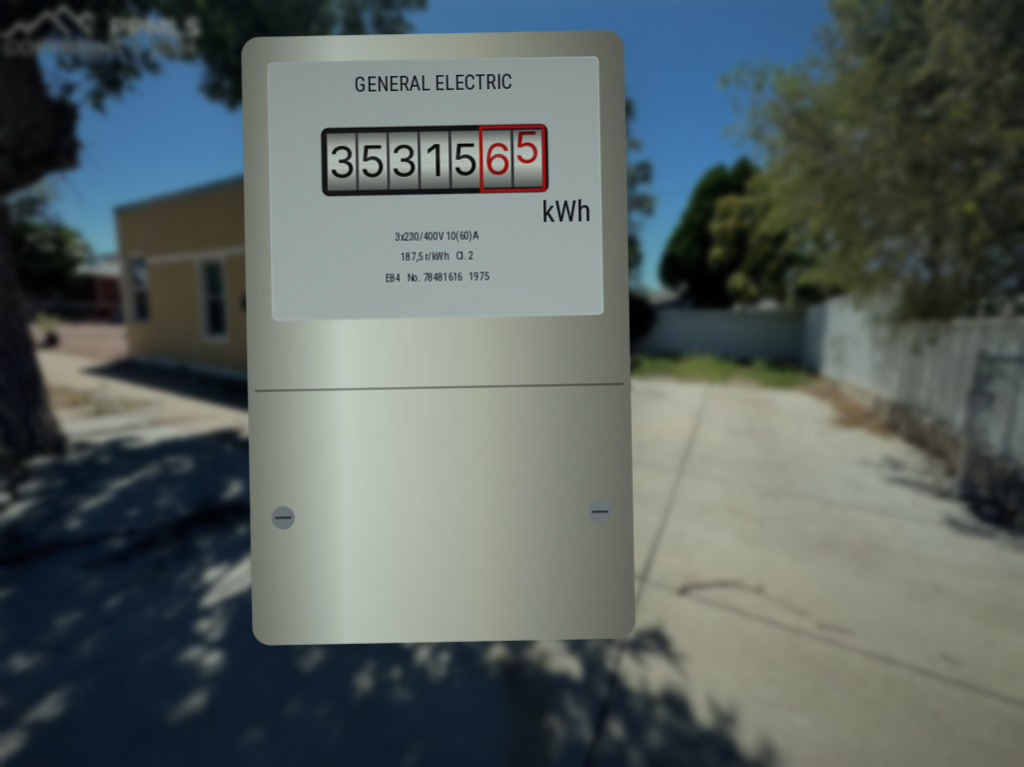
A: 35315.65 kWh
